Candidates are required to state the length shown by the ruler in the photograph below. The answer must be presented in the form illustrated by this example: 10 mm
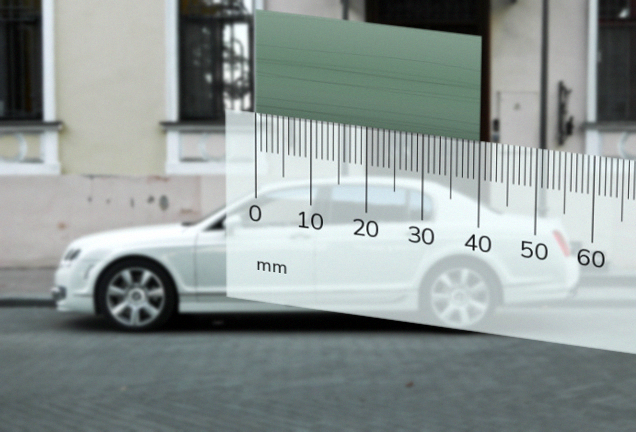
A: 40 mm
